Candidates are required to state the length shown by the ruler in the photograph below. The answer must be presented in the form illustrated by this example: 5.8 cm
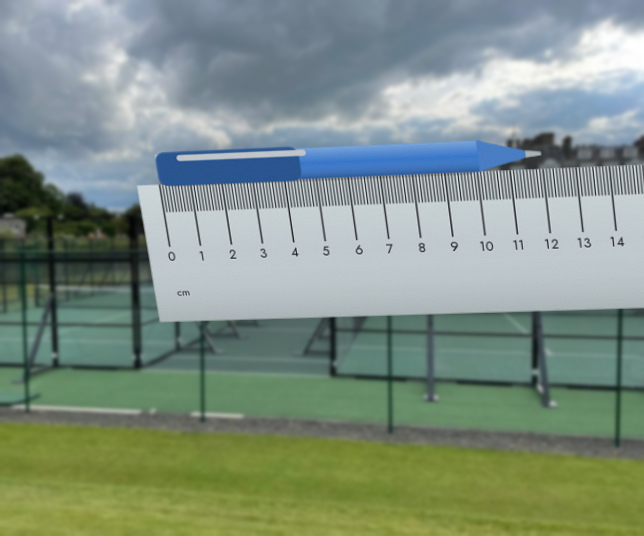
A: 12 cm
